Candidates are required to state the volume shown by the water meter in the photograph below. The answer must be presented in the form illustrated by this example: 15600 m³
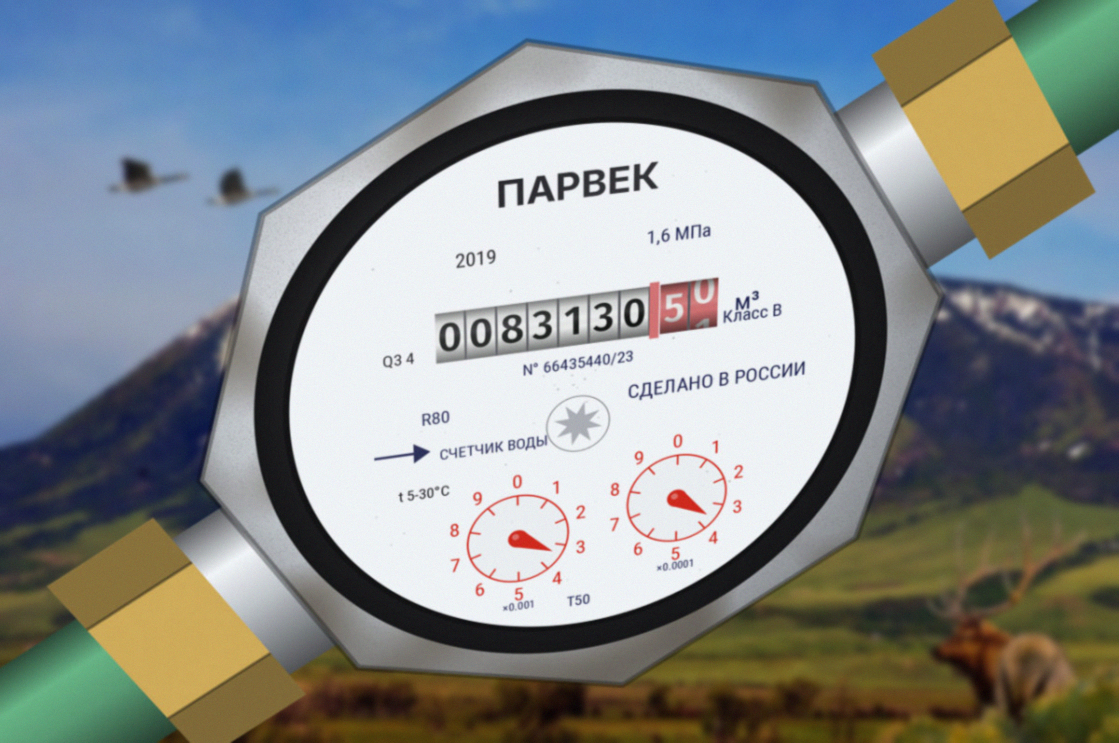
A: 83130.5033 m³
